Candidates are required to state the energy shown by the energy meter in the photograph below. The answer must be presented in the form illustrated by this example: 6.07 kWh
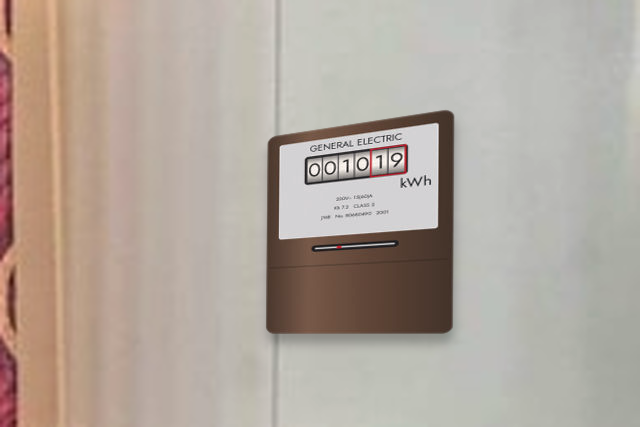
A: 10.19 kWh
